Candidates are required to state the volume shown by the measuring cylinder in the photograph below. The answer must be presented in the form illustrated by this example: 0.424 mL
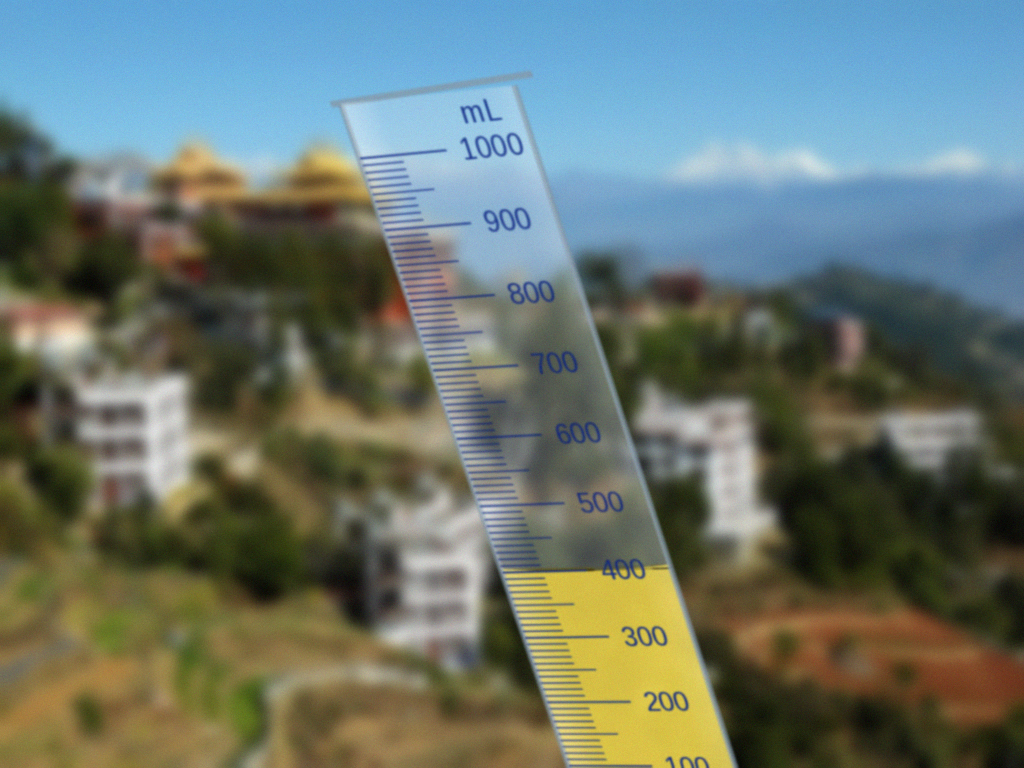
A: 400 mL
